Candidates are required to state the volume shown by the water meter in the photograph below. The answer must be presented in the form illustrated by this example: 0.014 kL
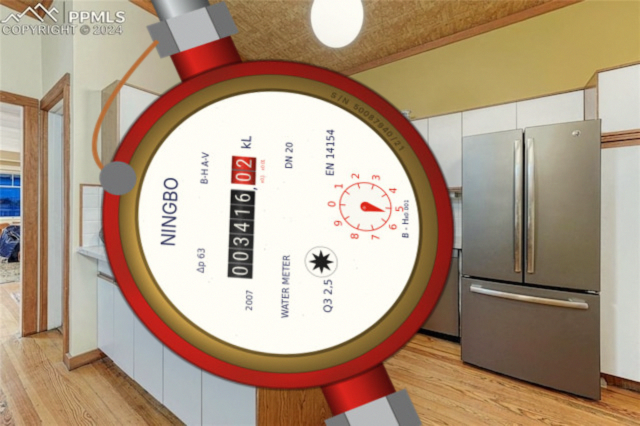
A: 3416.025 kL
